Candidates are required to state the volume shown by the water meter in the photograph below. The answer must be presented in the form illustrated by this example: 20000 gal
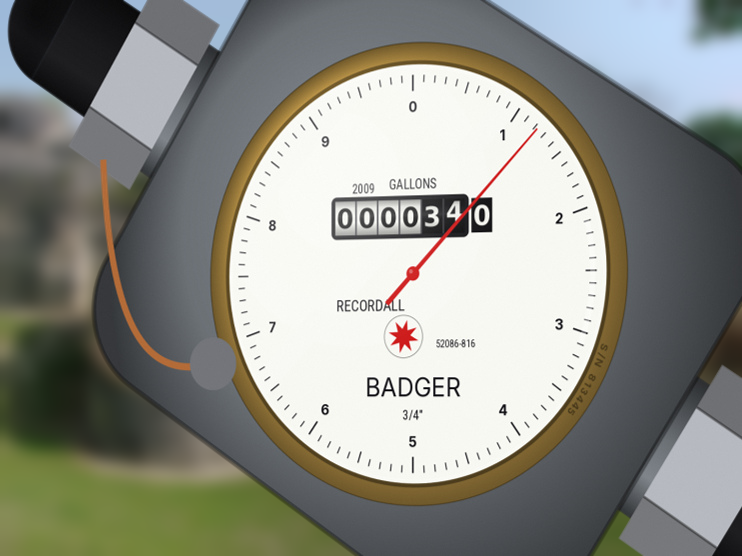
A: 341.2 gal
